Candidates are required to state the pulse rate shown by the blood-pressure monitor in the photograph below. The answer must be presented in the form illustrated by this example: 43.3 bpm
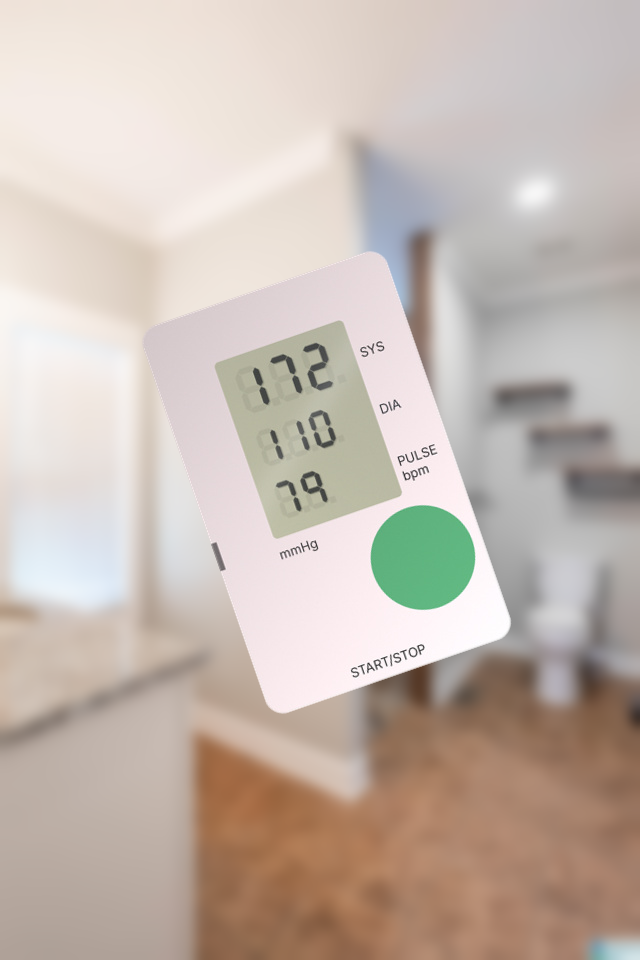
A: 79 bpm
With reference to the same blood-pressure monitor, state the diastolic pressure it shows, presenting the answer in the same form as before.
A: 110 mmHg
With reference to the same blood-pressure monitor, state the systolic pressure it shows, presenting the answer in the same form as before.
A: 172 mmHg
